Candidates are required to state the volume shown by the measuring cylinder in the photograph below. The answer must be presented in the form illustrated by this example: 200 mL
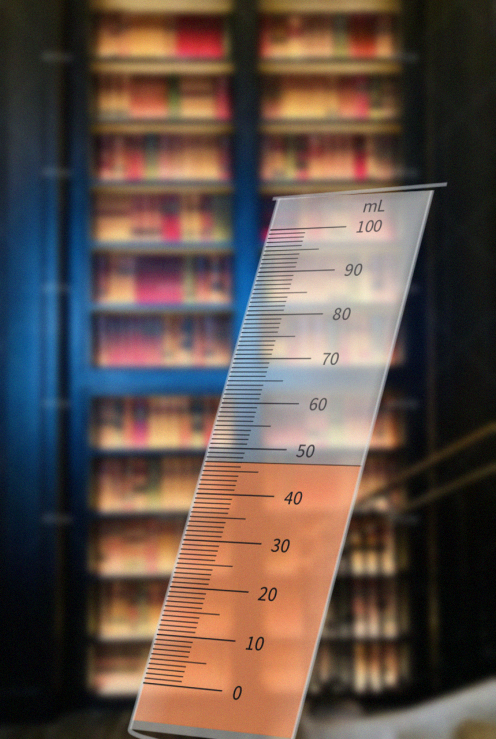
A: 47 mL
